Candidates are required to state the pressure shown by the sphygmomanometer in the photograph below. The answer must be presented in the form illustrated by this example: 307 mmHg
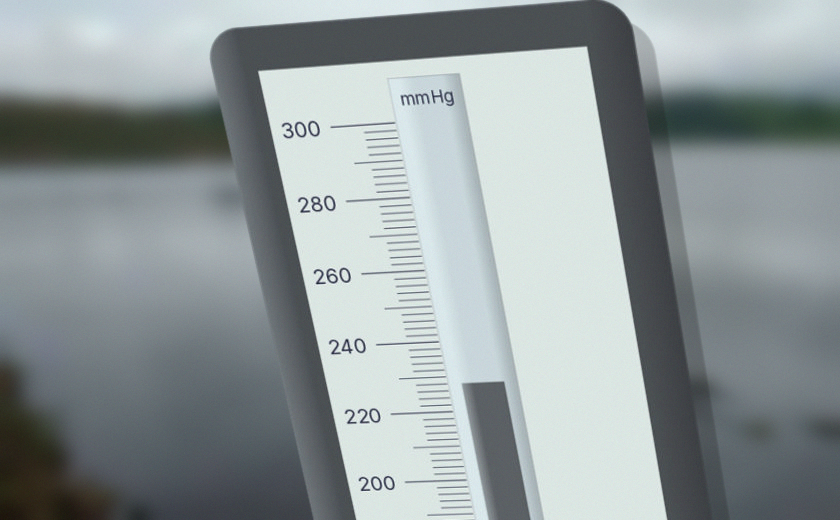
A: 228 mmHg
